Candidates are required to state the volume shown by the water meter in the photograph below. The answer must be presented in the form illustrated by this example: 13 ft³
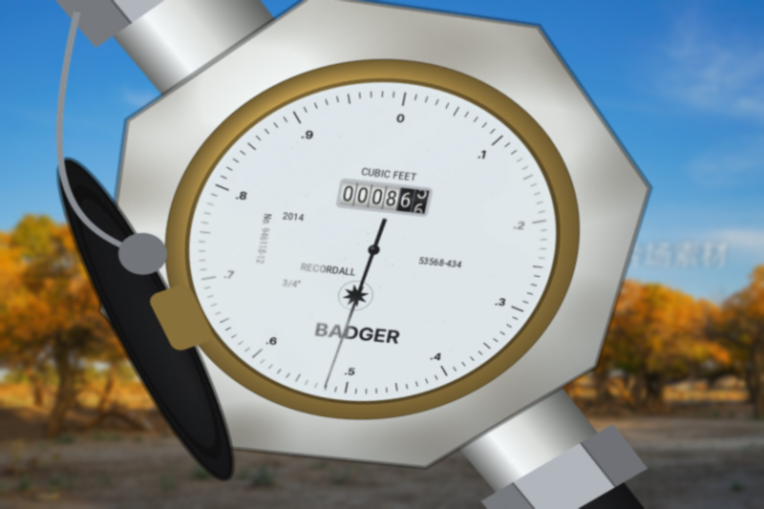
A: 865.52 ft³
